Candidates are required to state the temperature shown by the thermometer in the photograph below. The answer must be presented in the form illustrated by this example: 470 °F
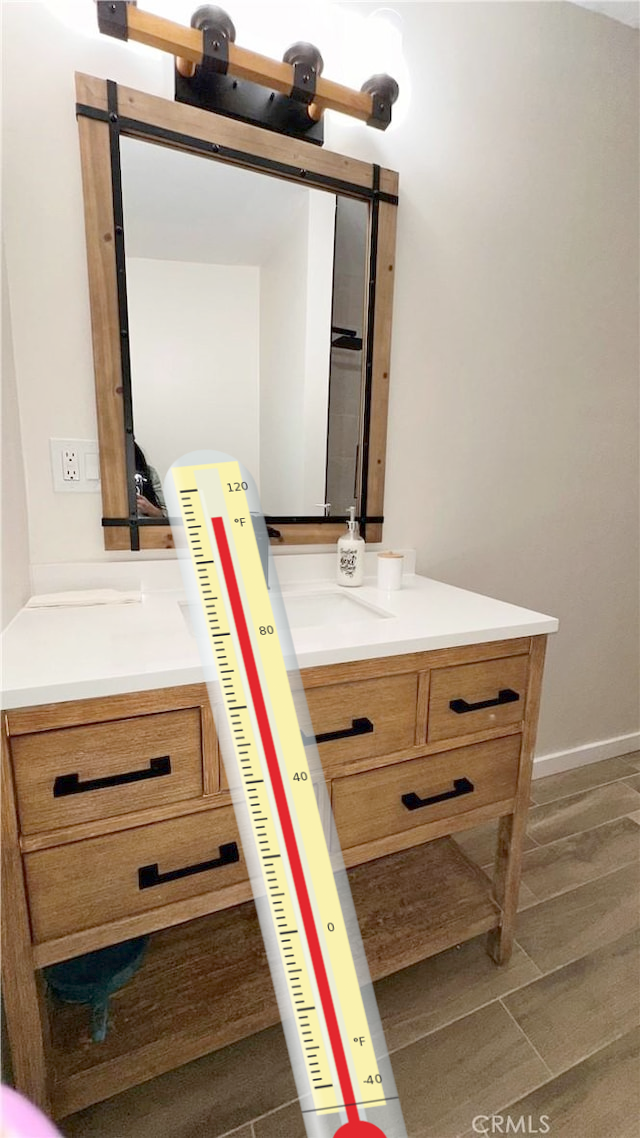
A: 112 °F
